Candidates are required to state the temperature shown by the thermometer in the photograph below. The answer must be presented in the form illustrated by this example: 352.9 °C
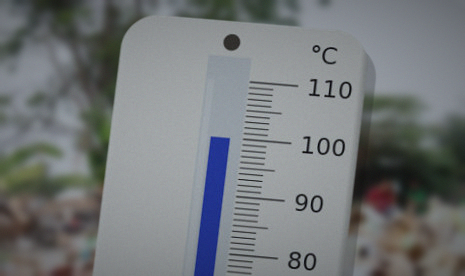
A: 100 °C
